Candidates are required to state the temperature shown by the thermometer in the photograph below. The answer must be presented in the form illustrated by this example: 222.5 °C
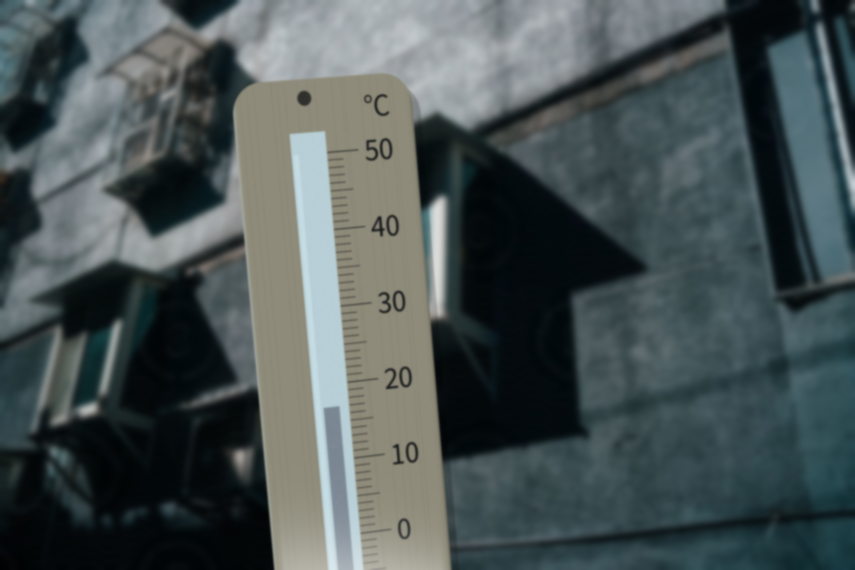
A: 17 °C
